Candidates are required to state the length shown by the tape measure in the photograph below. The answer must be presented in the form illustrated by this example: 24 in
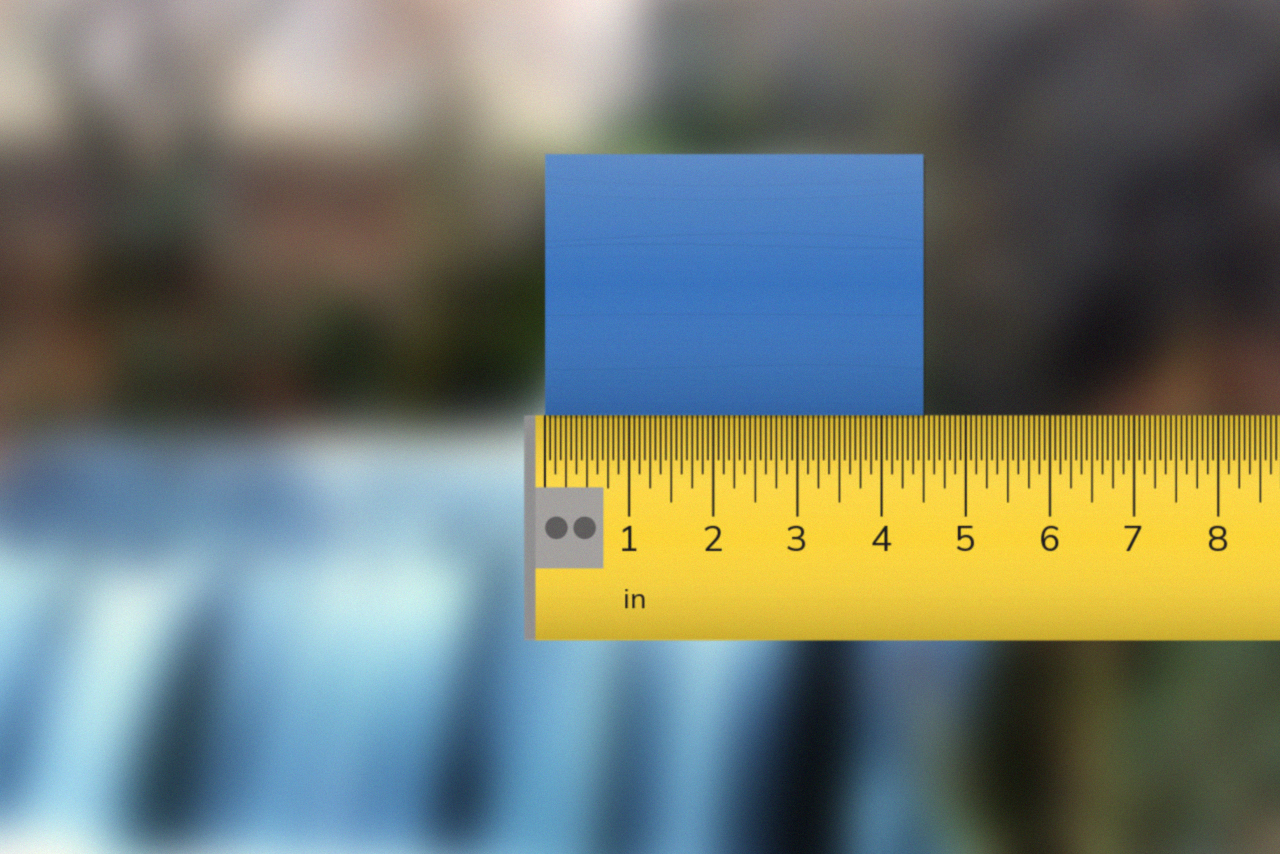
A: 4.5 in
